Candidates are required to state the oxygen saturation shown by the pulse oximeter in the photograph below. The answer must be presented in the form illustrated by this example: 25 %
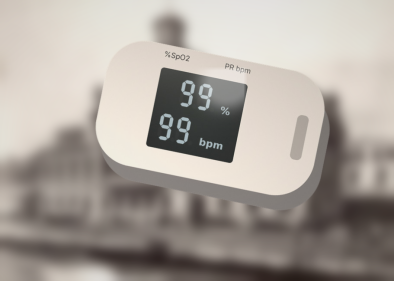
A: 99 %
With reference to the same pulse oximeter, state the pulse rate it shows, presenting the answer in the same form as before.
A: 99 bpm
